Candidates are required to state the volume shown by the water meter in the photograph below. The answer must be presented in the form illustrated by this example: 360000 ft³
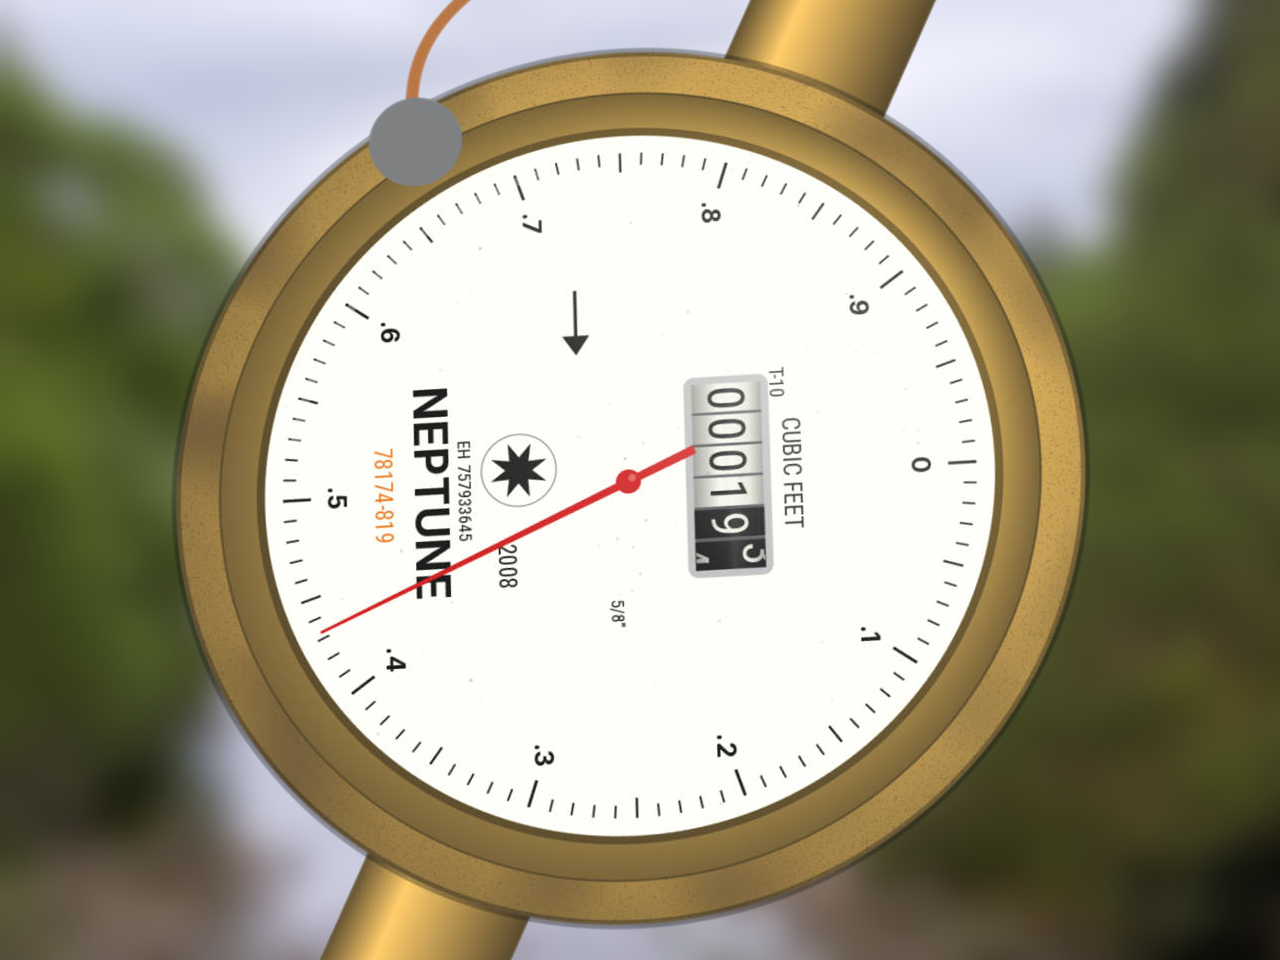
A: 193.43 ft³
